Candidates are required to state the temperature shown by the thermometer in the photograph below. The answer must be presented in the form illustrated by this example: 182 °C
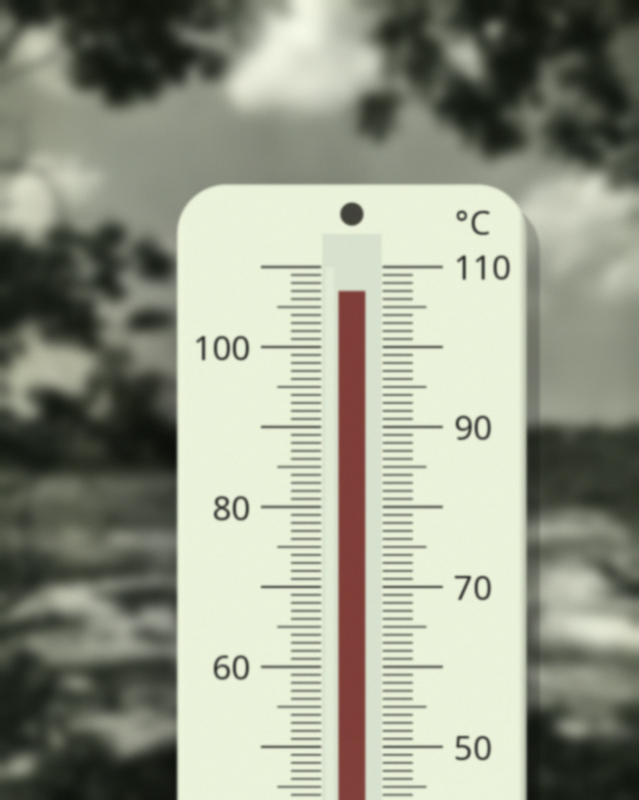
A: 107 °C
